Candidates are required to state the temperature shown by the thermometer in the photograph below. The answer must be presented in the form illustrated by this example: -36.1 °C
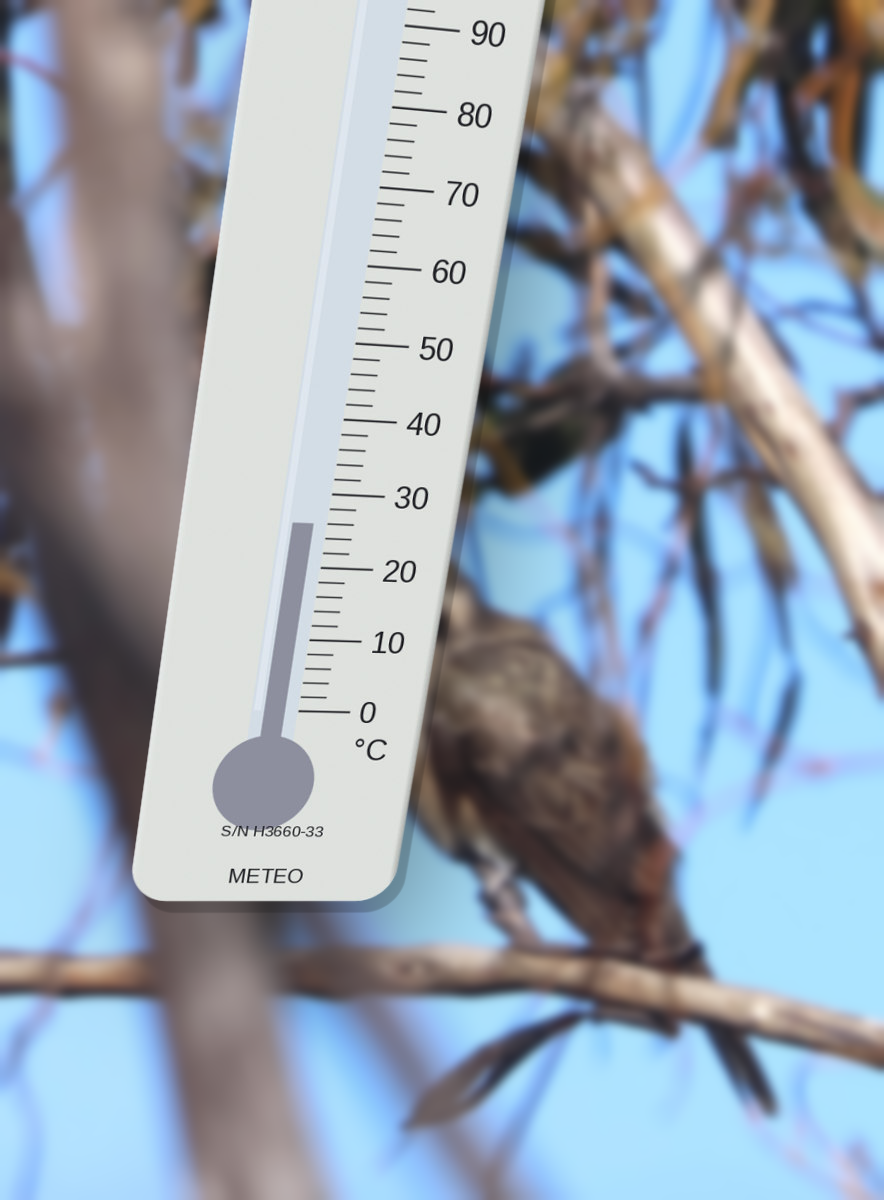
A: 26 °C
